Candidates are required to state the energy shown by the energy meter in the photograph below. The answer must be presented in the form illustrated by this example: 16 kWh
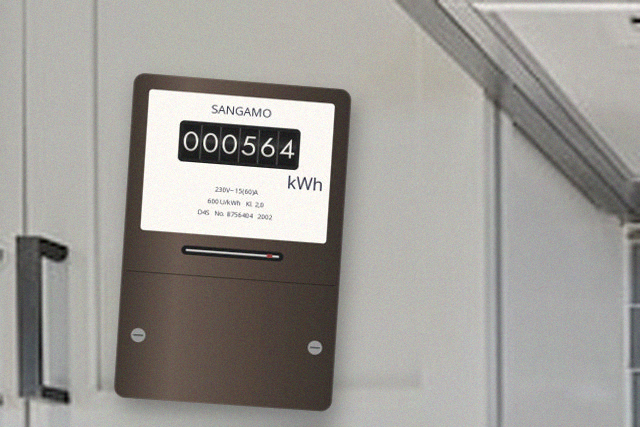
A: 564 kWh
